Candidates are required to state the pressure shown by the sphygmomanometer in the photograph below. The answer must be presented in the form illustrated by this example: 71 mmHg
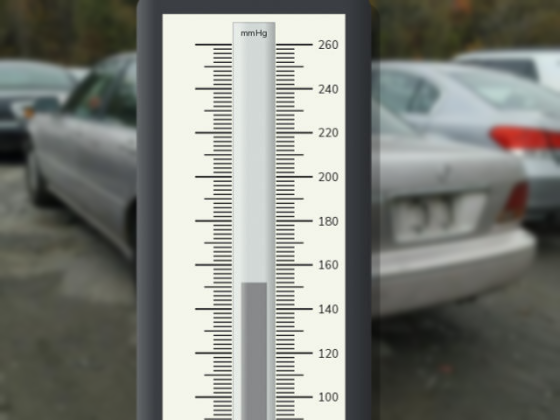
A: 152 mmHg
